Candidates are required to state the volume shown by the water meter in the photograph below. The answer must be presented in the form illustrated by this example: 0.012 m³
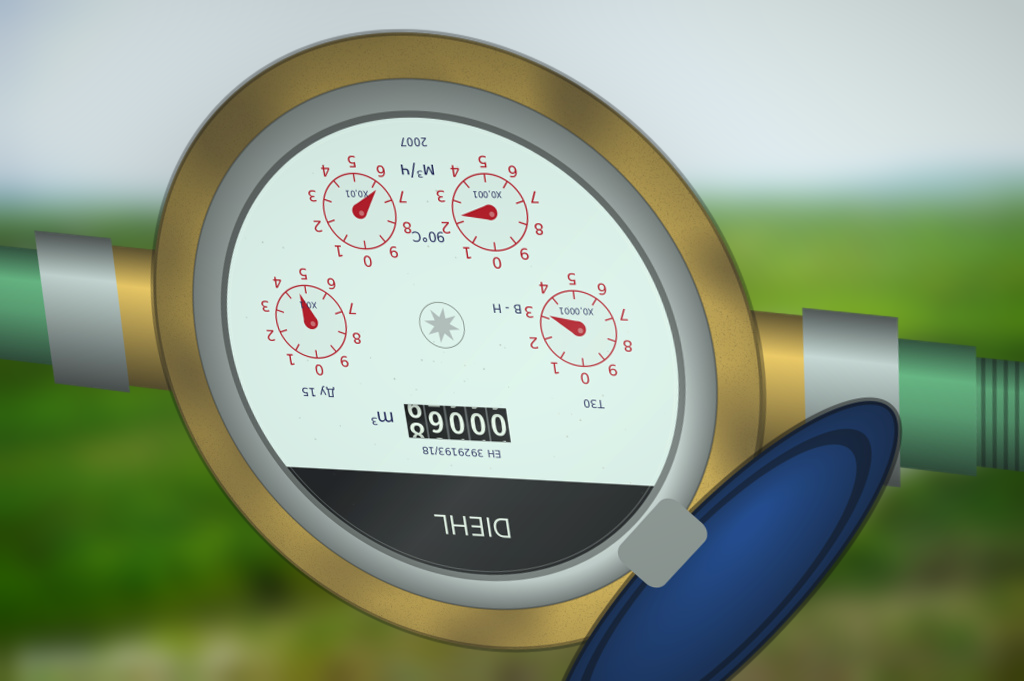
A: 68.4623 m³
